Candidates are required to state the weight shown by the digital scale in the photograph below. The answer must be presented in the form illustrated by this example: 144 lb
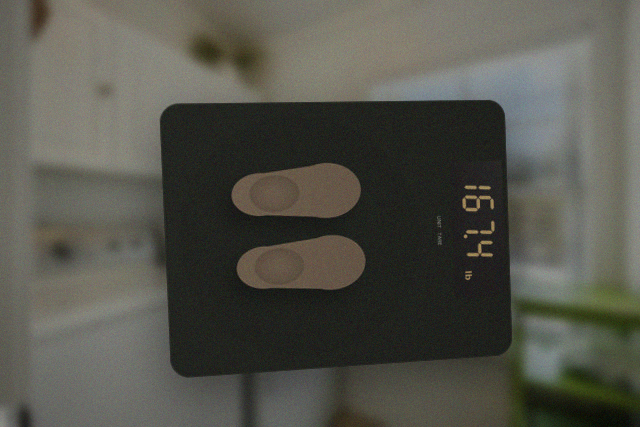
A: 167.4 lb
